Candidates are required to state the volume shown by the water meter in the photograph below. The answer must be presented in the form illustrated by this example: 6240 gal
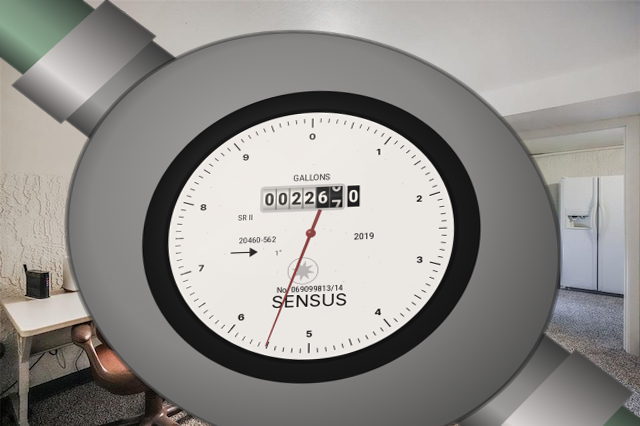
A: 22665.5 gal
